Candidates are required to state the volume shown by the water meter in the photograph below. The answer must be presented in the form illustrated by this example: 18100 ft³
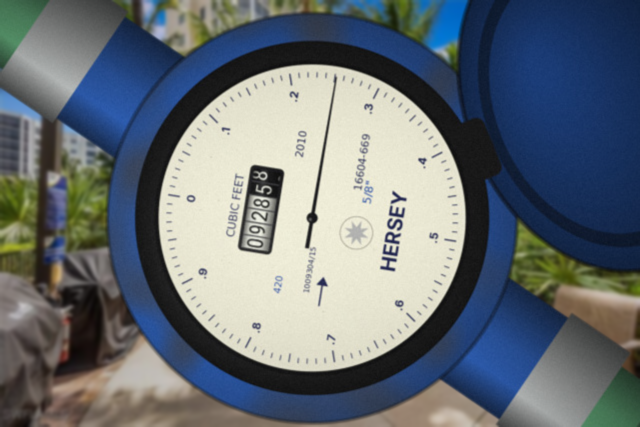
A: 92858.25 ft³
